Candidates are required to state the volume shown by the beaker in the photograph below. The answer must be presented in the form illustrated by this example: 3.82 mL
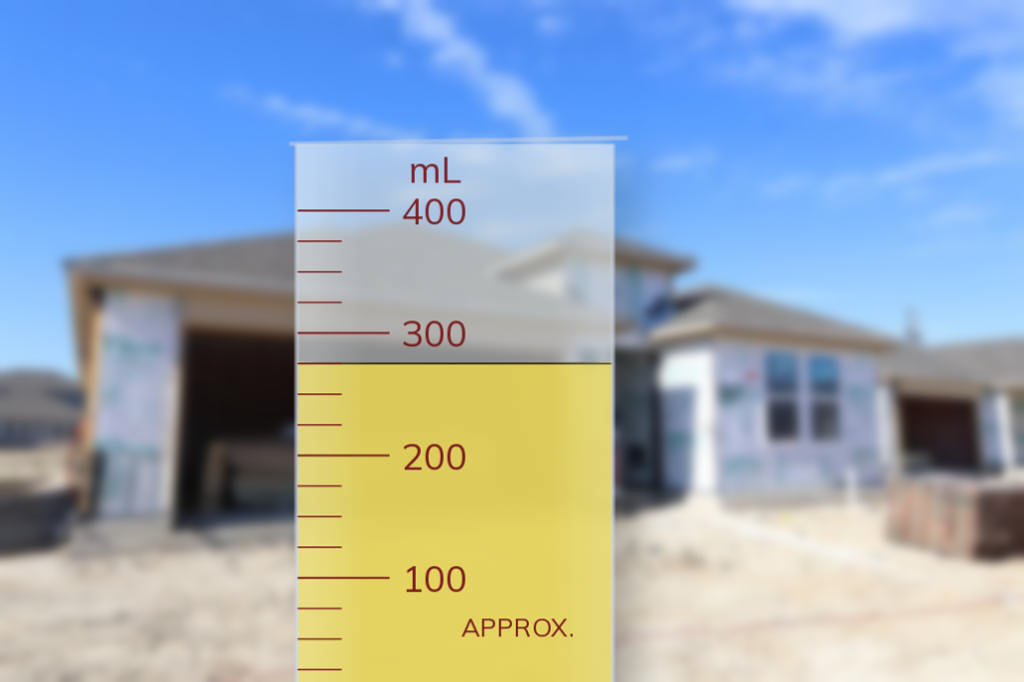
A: 275 mL
